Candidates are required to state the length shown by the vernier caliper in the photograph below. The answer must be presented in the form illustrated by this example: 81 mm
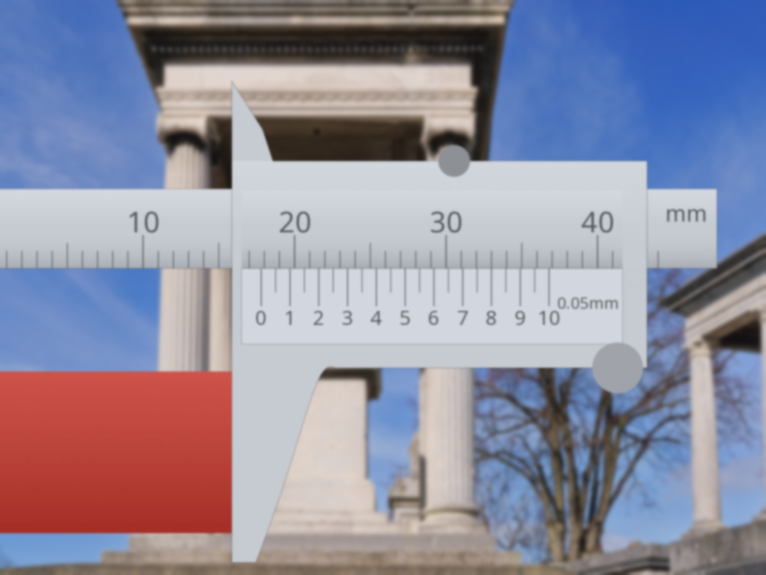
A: 17.8 mm
